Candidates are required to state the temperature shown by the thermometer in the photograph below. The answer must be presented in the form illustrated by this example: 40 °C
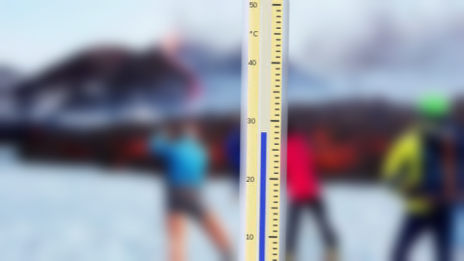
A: 28 °C
